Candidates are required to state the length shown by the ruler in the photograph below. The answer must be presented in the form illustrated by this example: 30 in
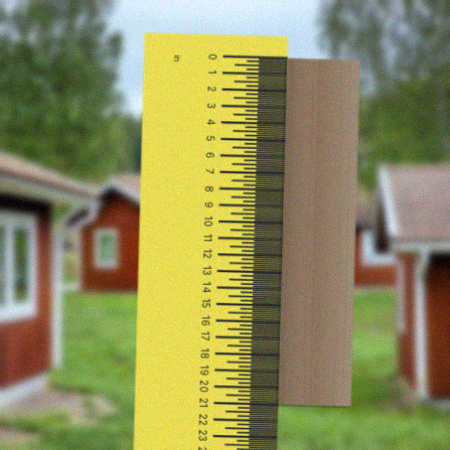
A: 21 in
